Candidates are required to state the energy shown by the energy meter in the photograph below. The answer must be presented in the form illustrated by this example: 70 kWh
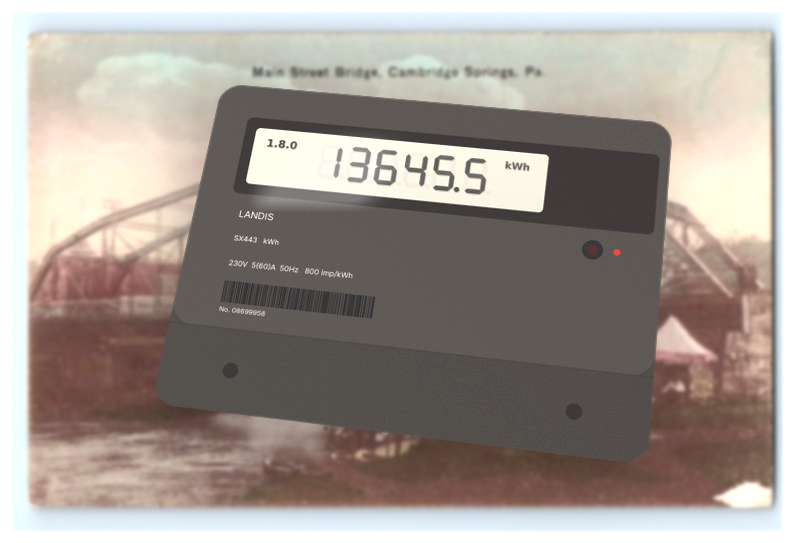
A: 13645.5 kWh
